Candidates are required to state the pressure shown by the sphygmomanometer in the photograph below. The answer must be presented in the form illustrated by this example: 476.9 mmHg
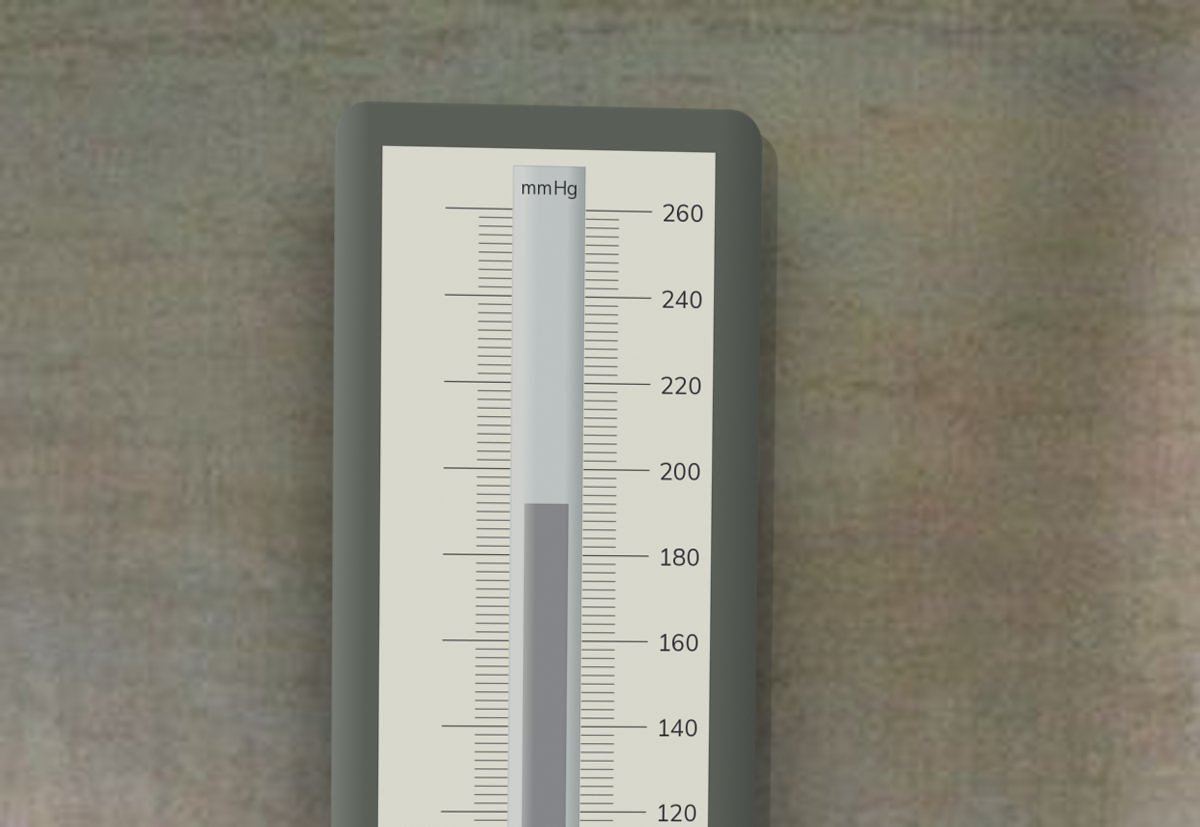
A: 192 mmHg
